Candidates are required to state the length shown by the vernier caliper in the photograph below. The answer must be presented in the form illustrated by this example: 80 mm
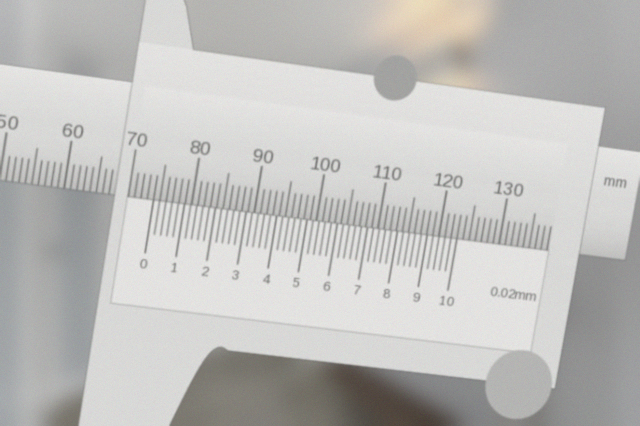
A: 74.0 mm
